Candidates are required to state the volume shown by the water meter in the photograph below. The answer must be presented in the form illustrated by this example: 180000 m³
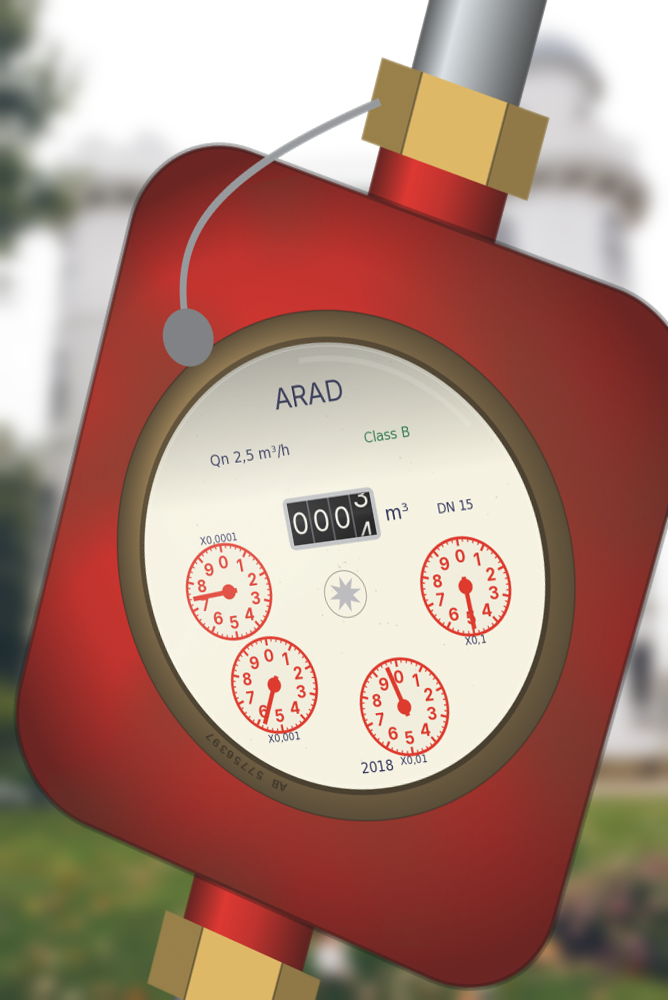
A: 3.4957 m³
